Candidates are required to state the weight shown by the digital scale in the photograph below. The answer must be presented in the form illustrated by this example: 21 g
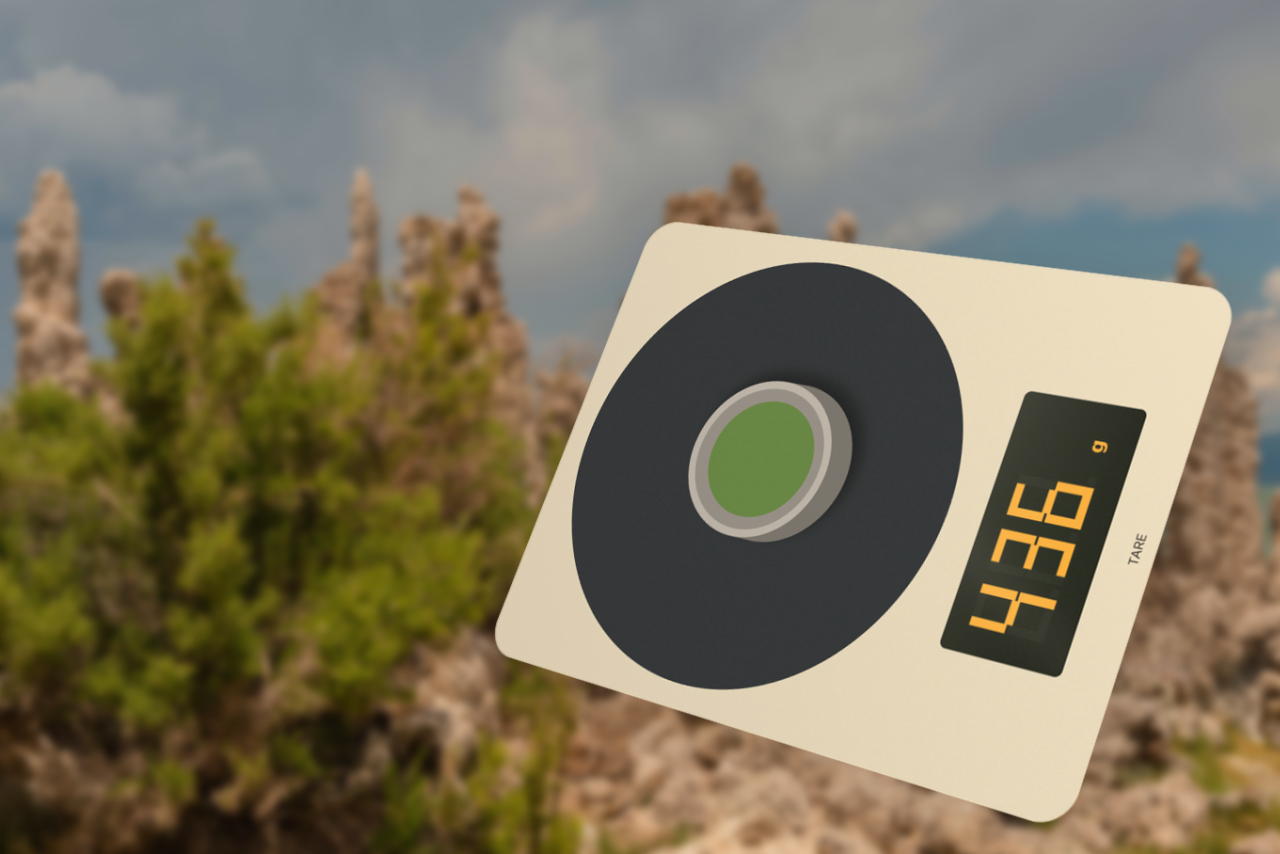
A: 436 g
